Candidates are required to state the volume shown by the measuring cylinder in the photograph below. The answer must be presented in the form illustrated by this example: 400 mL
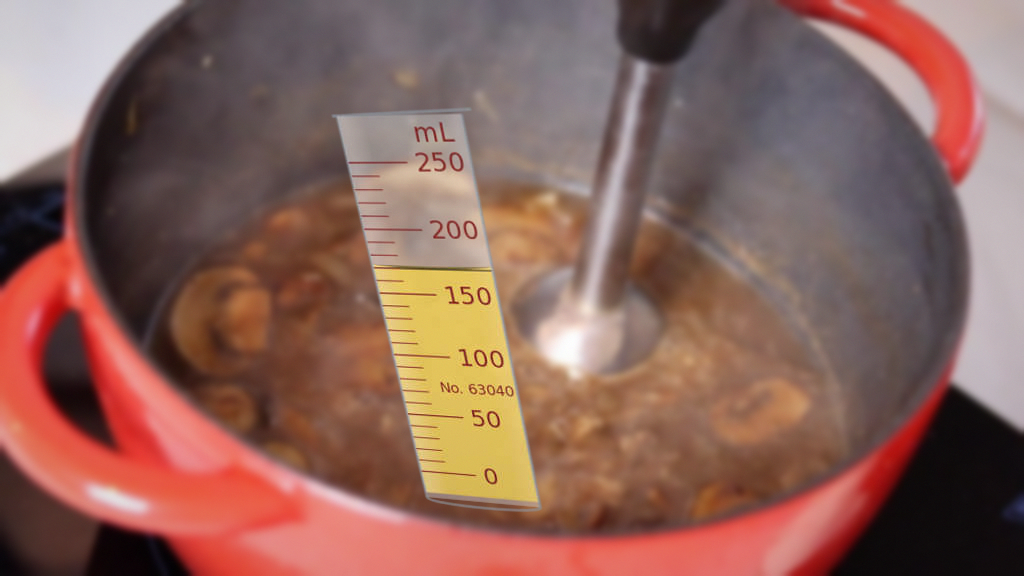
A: 170 mL
